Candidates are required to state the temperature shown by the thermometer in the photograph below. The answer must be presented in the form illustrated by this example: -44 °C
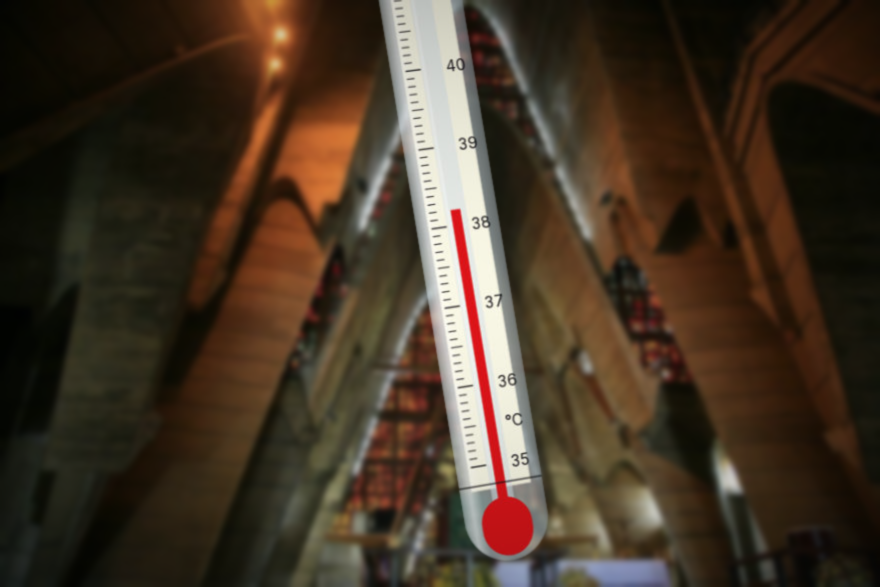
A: 38.2 °C
